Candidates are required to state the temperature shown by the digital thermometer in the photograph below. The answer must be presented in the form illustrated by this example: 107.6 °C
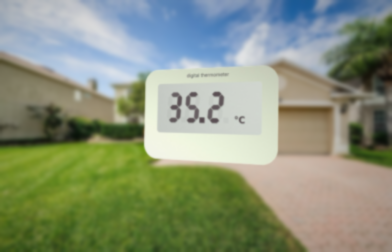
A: 35.2 °C
